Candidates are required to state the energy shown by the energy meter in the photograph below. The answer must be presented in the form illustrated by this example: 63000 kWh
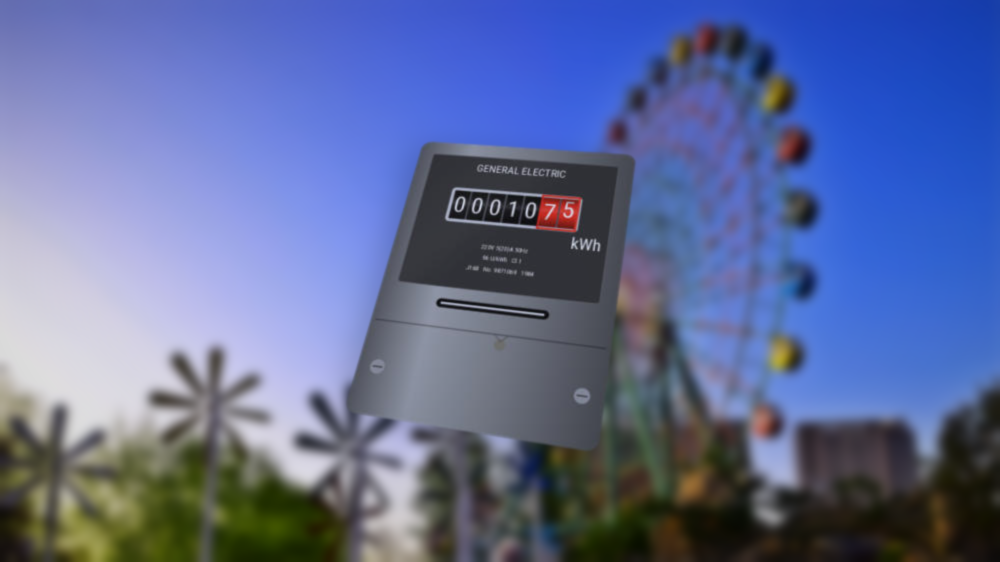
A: 10.75 kWh
